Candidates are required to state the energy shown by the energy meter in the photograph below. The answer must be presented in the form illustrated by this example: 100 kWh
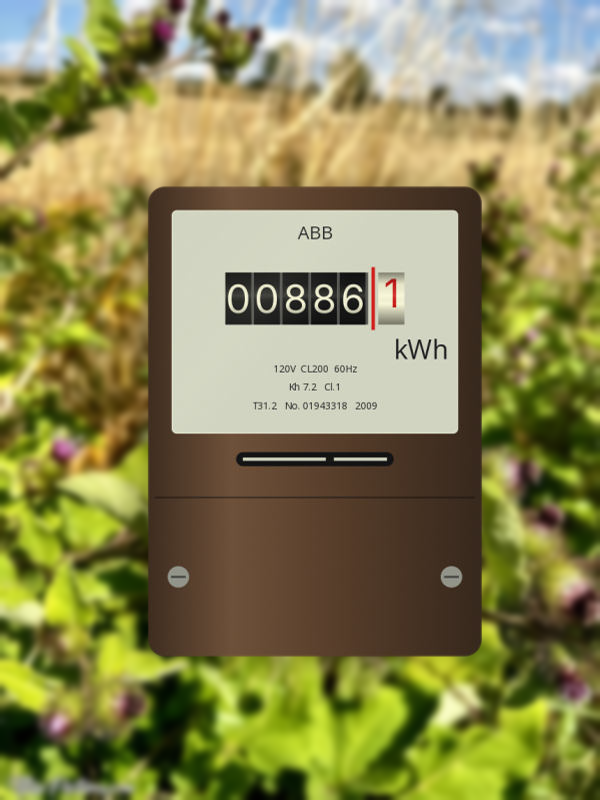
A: 886.1 kWh
